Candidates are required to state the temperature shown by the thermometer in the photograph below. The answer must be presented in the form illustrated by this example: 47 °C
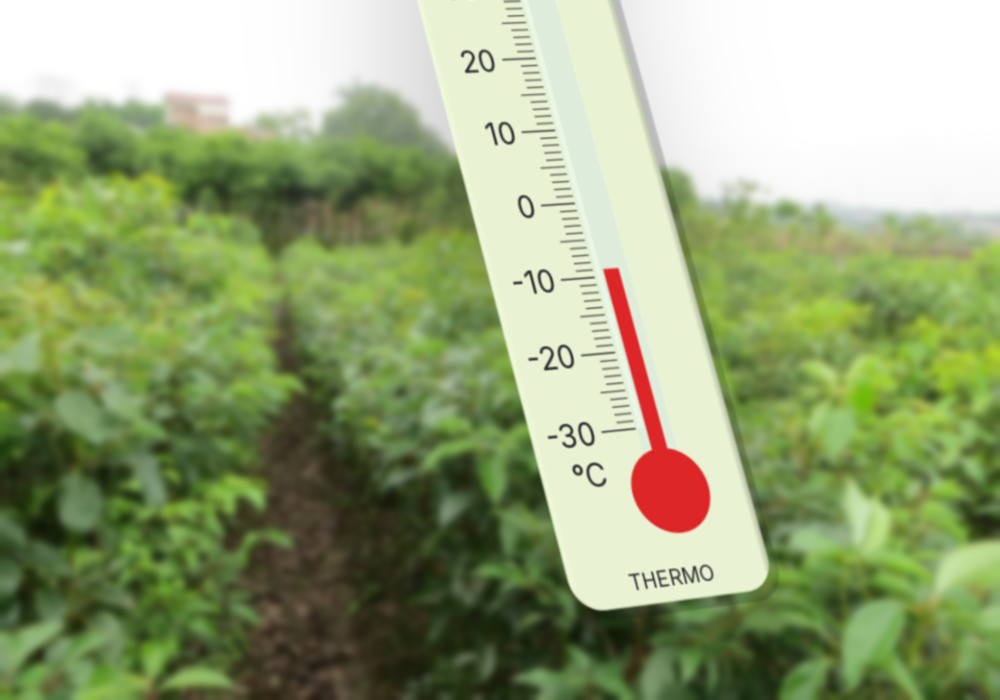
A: -9 °C
